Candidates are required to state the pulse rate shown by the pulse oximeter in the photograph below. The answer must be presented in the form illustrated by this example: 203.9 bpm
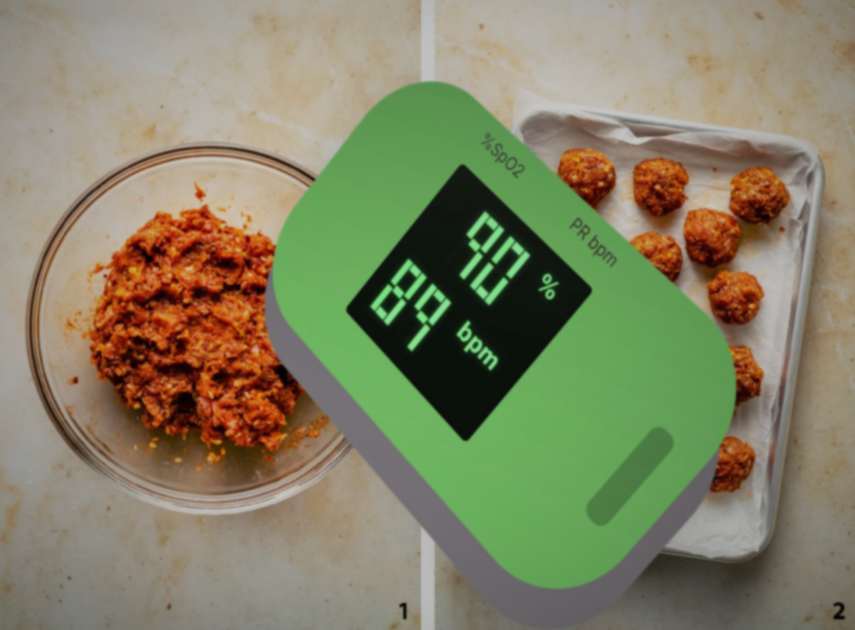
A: 89 bpm
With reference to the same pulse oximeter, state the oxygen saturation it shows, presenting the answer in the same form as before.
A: 90 %
